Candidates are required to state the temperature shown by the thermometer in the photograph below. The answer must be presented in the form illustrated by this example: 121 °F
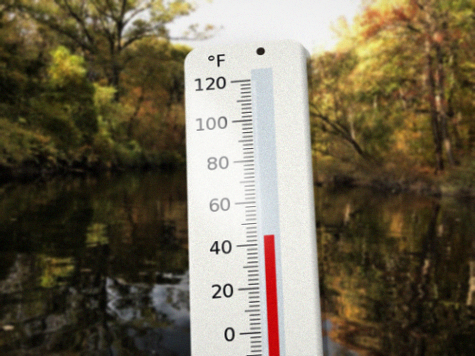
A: 44 °F
